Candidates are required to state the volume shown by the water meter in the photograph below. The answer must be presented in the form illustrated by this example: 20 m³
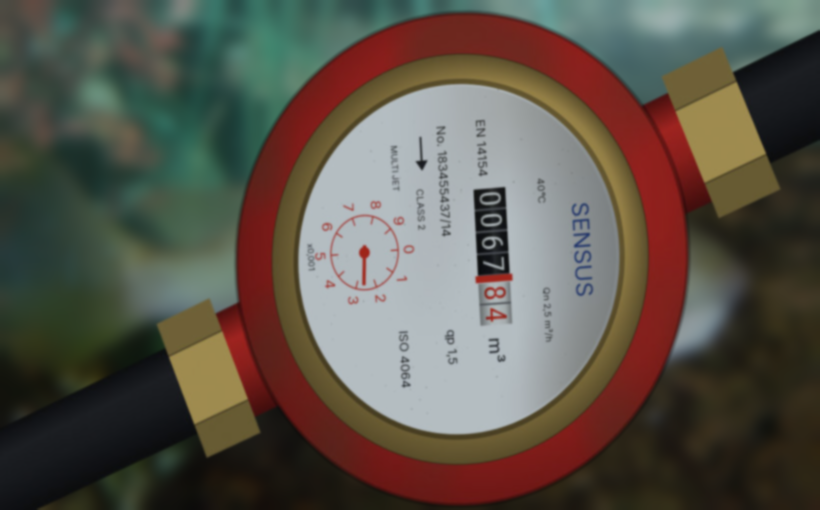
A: 67.842 m³
